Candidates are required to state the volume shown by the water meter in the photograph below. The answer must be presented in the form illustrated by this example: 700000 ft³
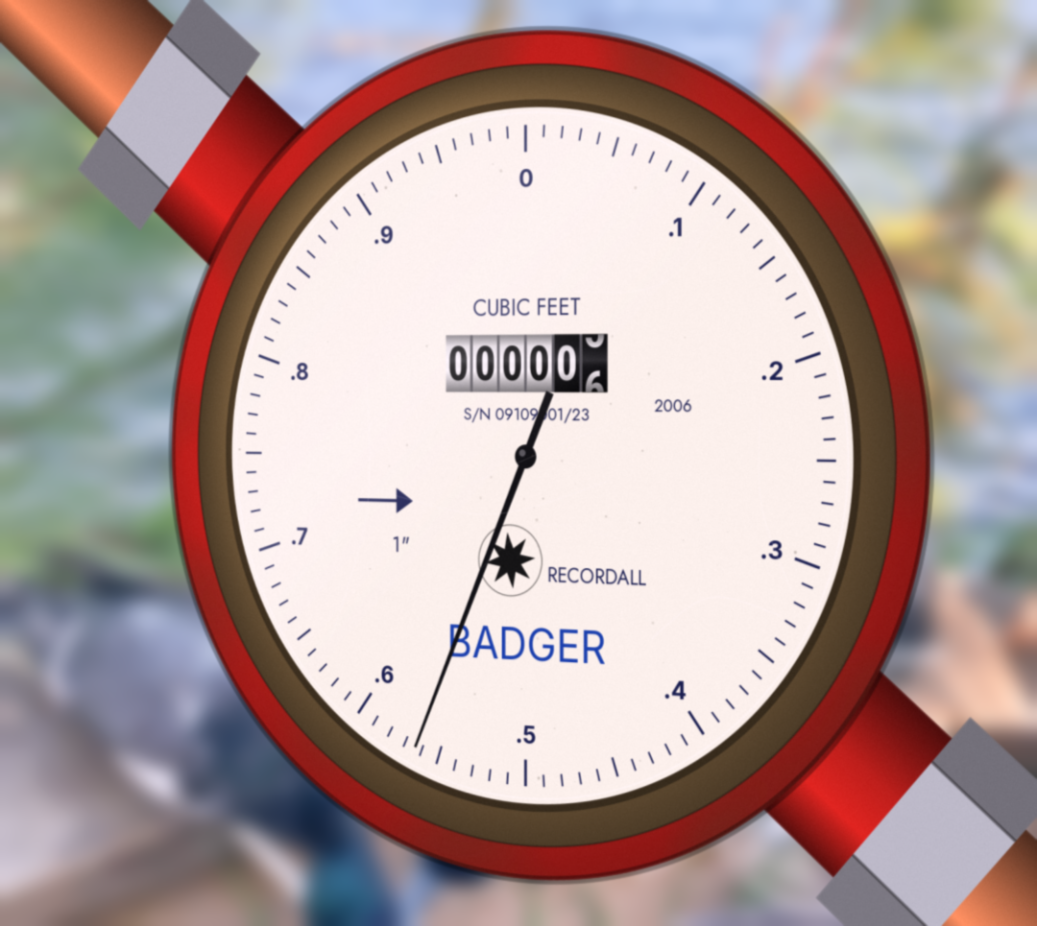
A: 5.56 ft³
